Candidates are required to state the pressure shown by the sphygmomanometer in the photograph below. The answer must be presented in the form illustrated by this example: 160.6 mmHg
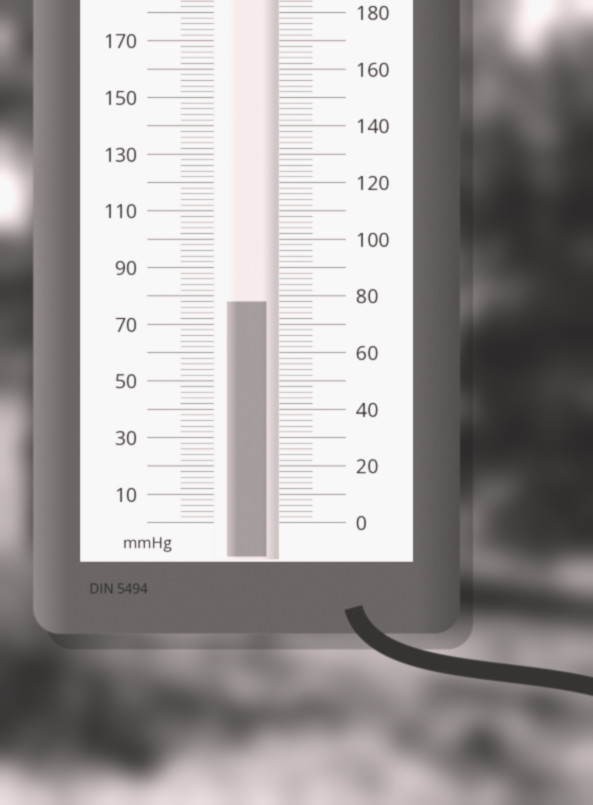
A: 78 mmHg
